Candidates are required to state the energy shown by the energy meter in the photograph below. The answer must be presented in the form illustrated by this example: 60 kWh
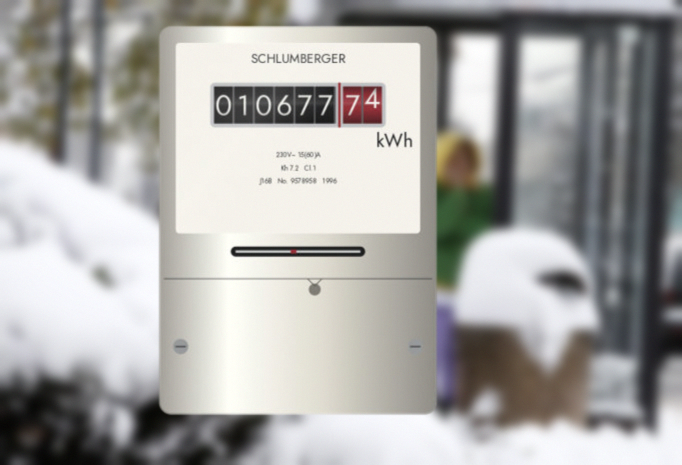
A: 10677.74 kWh
